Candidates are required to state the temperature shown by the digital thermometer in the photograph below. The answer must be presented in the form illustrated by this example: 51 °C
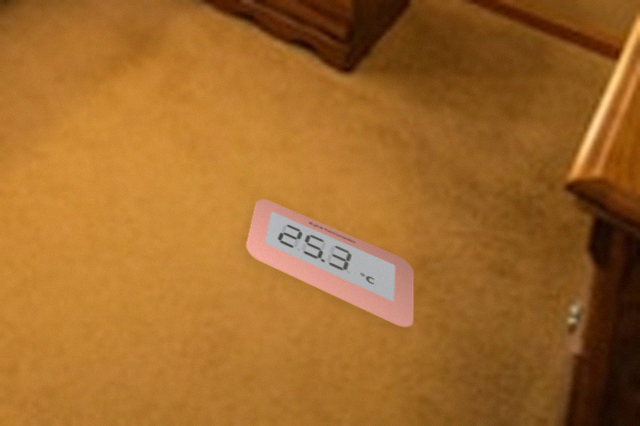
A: 25.3 °C
